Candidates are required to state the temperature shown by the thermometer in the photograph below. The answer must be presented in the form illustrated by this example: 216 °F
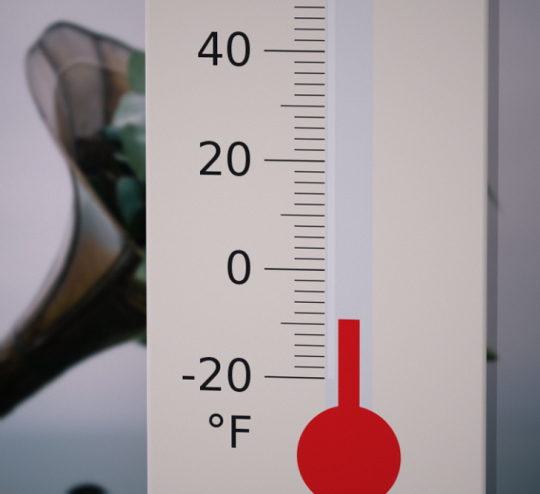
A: -9 °F
